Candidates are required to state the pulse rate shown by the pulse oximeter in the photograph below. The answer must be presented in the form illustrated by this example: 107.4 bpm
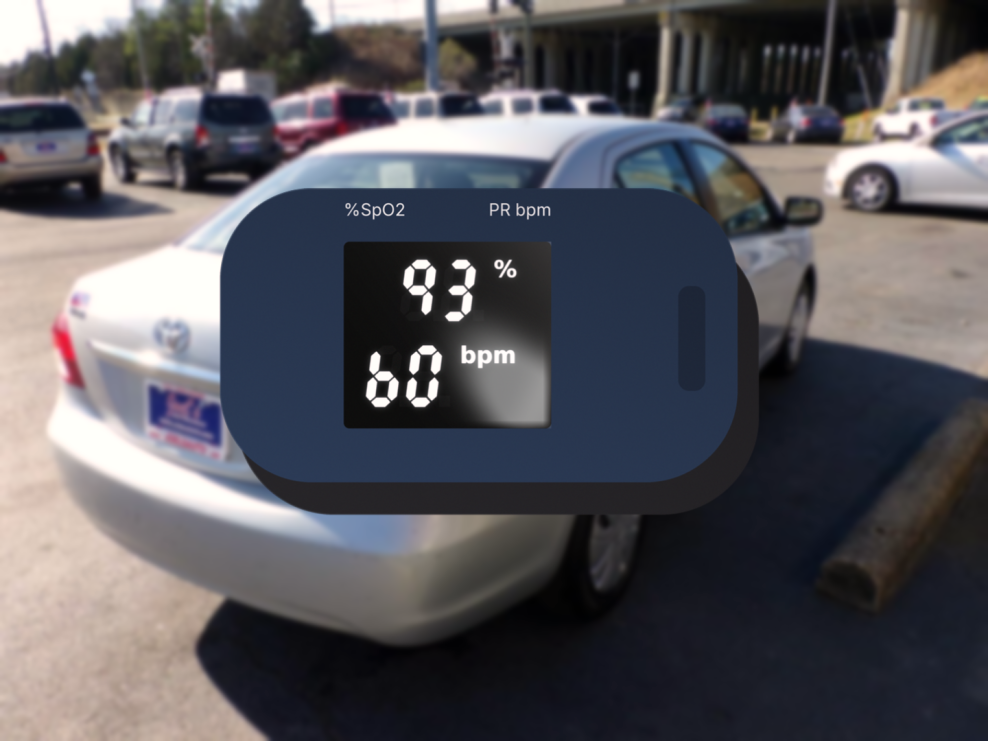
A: 60 bpm
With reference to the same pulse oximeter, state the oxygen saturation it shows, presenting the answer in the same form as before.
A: 93 %
